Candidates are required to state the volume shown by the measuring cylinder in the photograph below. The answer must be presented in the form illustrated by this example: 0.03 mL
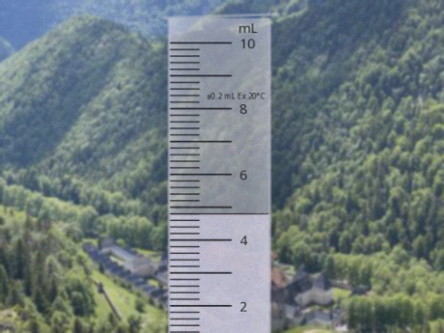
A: 4.8 mL
